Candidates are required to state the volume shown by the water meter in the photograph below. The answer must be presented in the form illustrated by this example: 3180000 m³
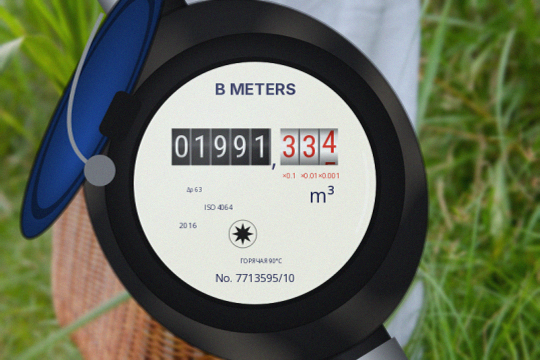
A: 1991.334 m³
